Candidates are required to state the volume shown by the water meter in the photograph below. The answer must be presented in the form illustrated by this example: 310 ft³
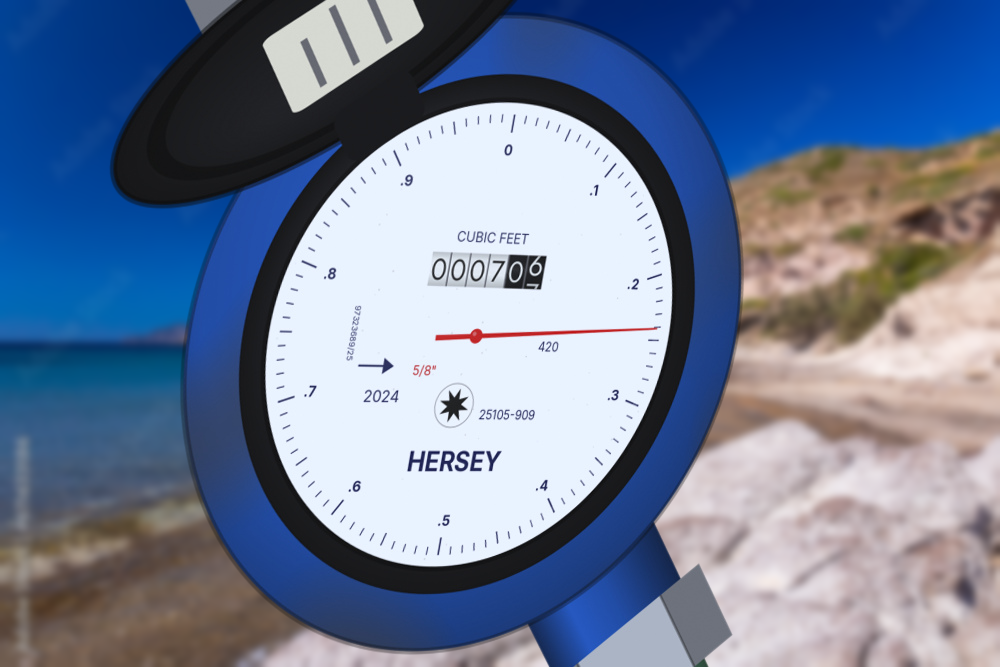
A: 706.24 ft³
